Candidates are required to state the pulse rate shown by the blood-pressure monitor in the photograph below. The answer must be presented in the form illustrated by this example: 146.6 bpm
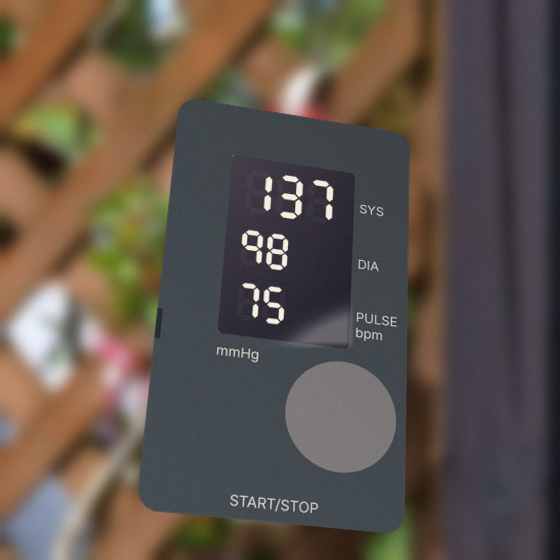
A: 75 bpm
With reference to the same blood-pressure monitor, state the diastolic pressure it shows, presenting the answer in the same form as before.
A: 98 mmHg
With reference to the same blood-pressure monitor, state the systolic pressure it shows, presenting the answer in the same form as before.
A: 137 mmHg
